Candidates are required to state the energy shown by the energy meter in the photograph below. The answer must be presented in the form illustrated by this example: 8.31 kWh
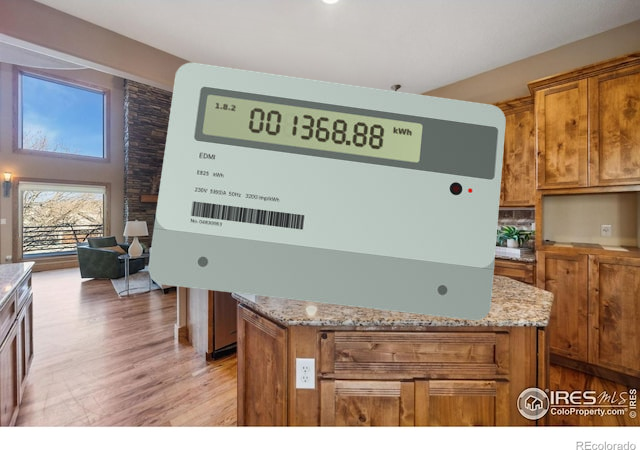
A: 1368.88 kWh
